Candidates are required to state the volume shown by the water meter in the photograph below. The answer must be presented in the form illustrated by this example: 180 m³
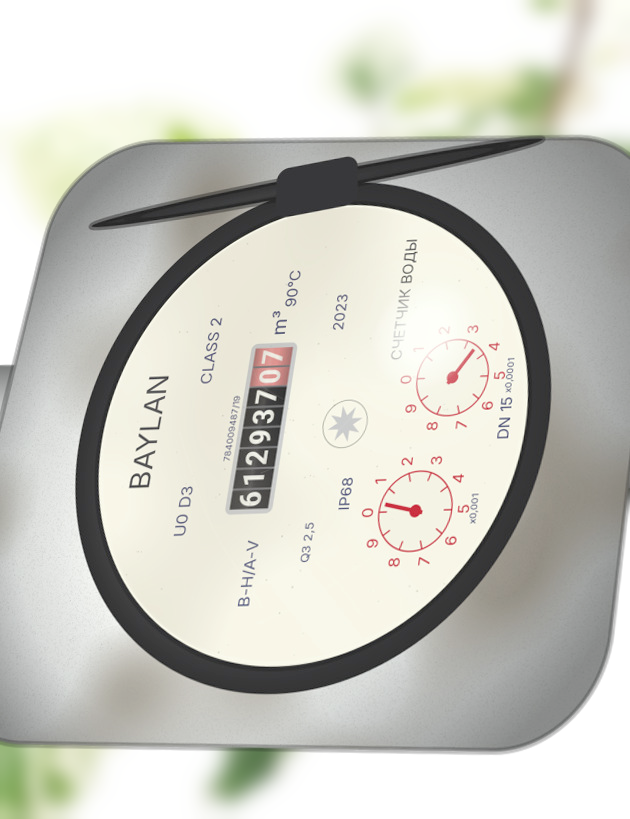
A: 612937.0703 m³
